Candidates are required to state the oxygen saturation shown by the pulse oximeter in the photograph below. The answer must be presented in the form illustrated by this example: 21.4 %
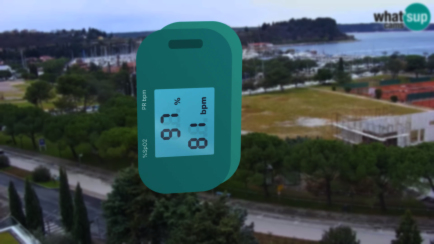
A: 97 %
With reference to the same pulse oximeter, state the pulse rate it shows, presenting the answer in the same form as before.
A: 81 bpm
